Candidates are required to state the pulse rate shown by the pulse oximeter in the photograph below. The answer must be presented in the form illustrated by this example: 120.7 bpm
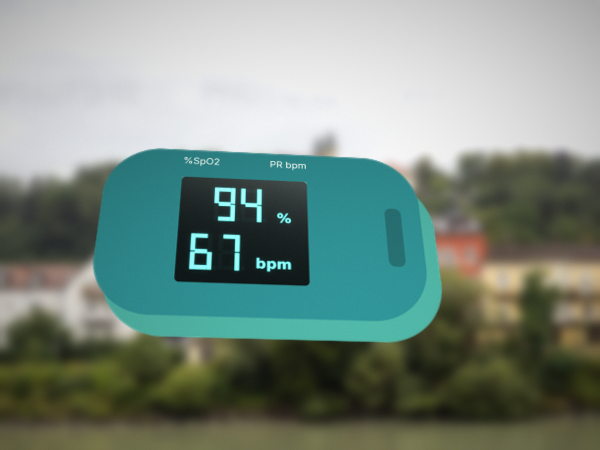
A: 67 bpm
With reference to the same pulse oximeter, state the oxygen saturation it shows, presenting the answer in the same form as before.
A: 94 %
